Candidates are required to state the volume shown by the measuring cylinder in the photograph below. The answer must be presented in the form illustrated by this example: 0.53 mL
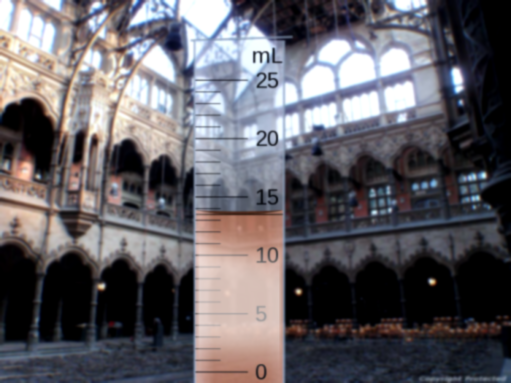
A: 13.5 mL
